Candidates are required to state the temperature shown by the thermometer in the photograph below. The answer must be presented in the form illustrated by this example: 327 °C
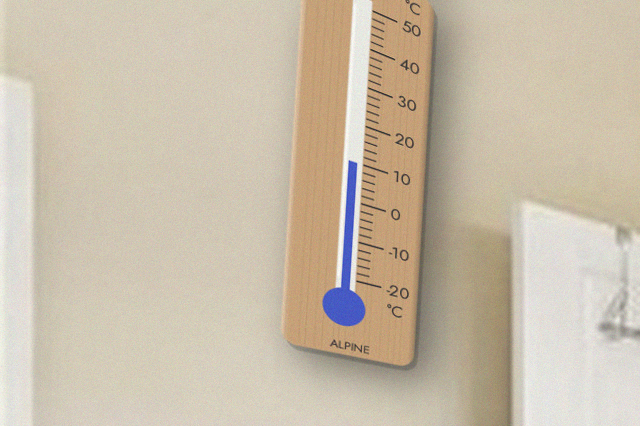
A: 10 °C
